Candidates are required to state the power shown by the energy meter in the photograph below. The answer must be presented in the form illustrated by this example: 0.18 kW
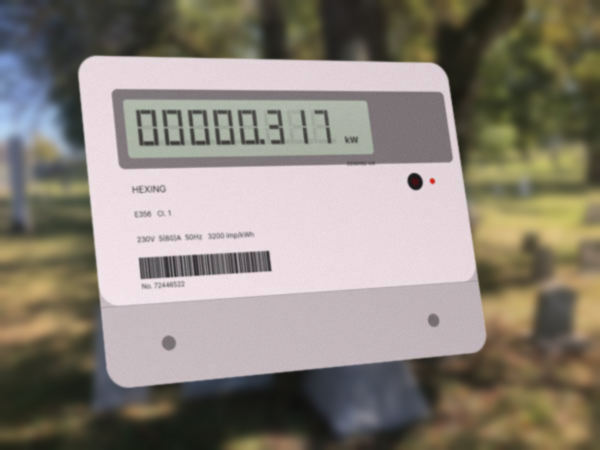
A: 0.317 kW
